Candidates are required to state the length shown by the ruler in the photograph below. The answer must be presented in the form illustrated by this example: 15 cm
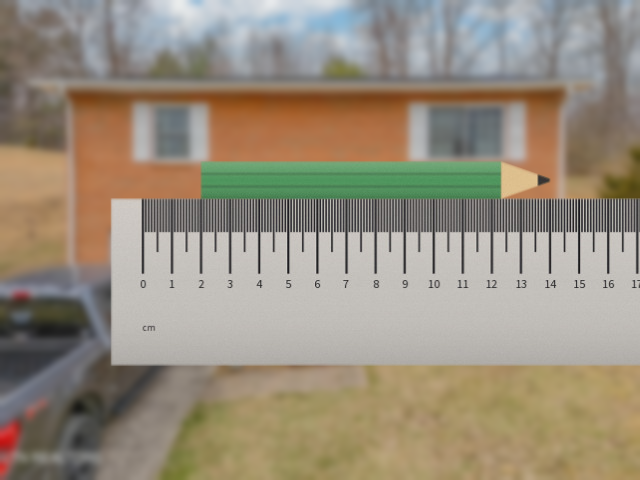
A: 12 cm
